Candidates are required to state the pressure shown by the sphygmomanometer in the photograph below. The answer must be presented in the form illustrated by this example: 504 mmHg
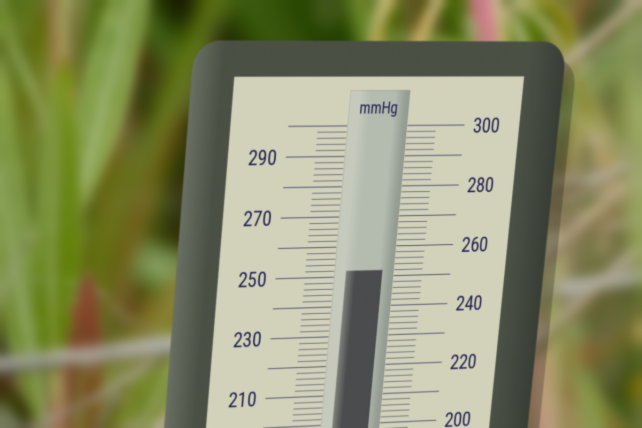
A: 252 mmHg
